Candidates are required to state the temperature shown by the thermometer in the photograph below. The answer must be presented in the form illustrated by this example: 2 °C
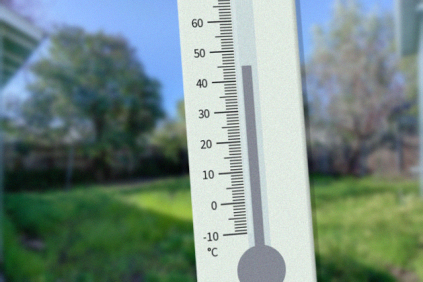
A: 45 °C
